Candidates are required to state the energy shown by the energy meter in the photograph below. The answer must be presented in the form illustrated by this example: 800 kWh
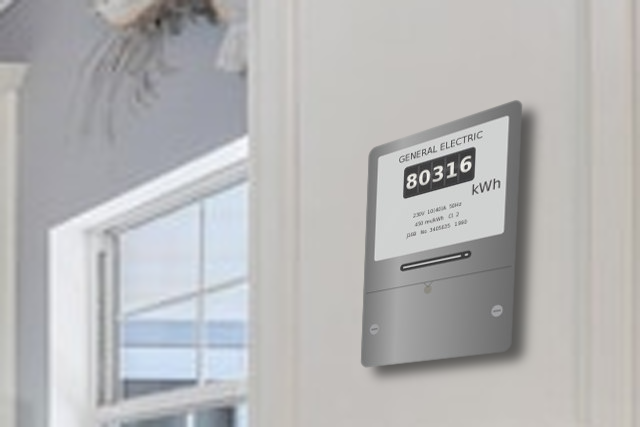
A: 80316 kWh
